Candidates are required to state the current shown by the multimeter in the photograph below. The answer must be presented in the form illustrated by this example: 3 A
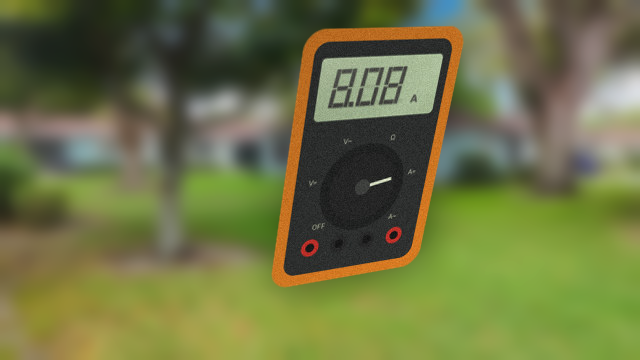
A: 8.08 A
